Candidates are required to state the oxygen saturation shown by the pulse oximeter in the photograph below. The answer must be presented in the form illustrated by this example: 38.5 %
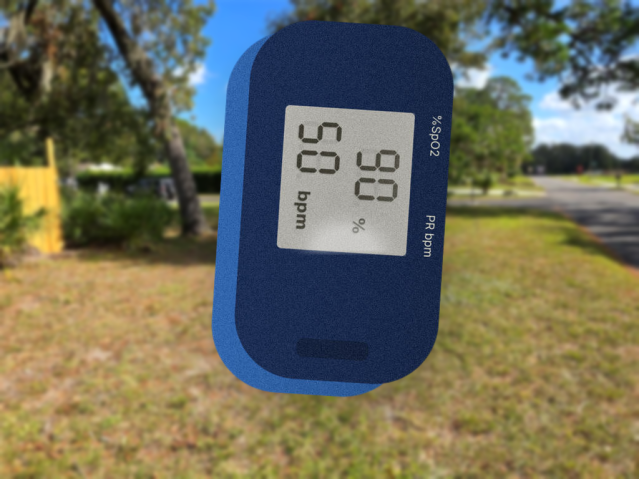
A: 90 %
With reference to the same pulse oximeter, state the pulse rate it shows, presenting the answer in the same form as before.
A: 50 bpm
